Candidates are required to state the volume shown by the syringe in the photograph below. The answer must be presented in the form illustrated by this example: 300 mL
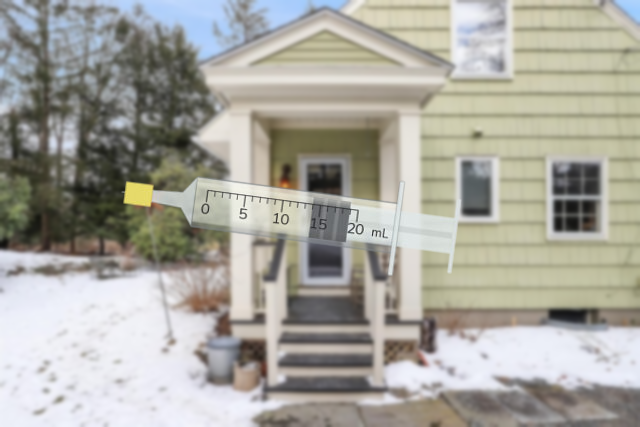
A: 14 mL
